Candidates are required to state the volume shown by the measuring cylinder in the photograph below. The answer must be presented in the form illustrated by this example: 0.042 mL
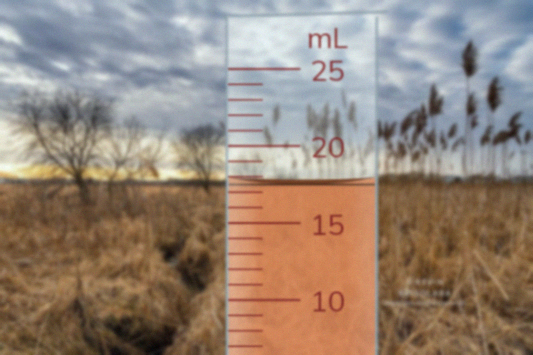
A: 17.5 mL
